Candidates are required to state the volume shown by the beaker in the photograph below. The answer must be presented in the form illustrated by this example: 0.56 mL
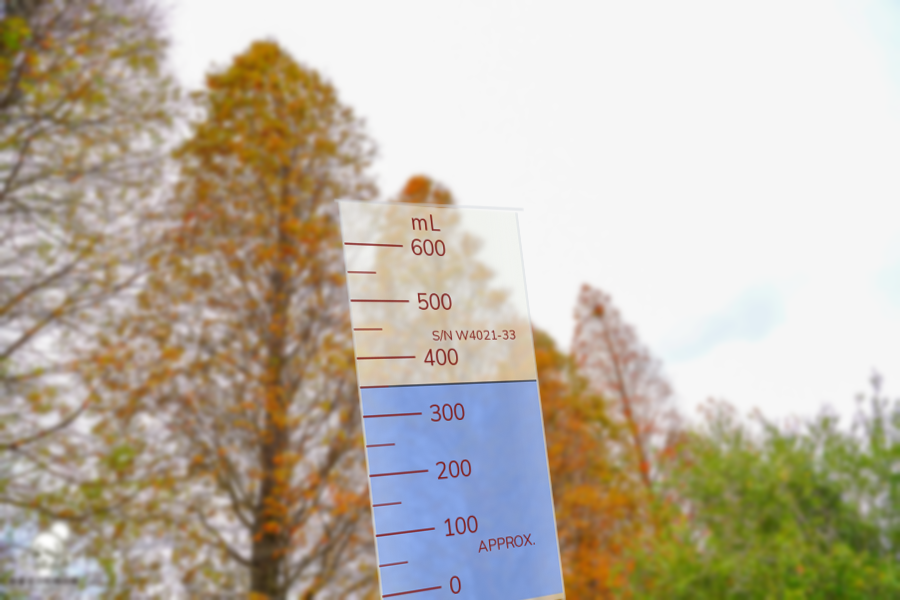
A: 350 mL
